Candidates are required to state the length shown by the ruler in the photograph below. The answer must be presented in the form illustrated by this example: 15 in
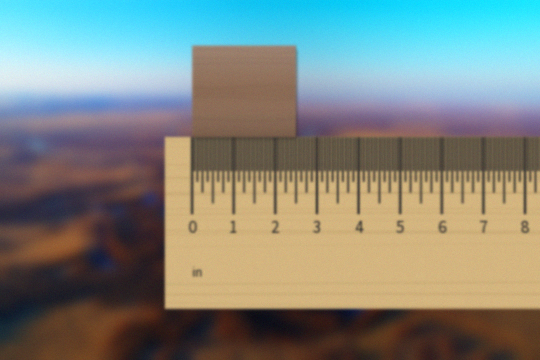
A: 2.5 in
